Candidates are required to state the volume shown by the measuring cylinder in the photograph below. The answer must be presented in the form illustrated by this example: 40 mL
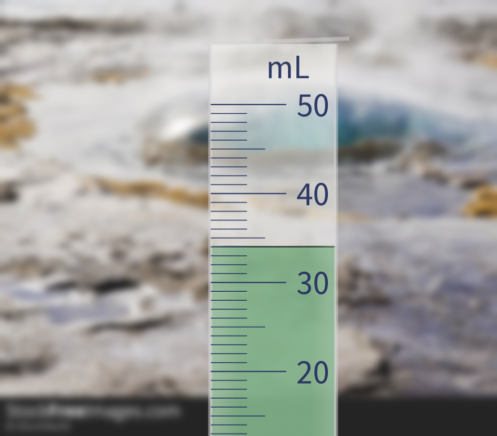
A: 34 mL
